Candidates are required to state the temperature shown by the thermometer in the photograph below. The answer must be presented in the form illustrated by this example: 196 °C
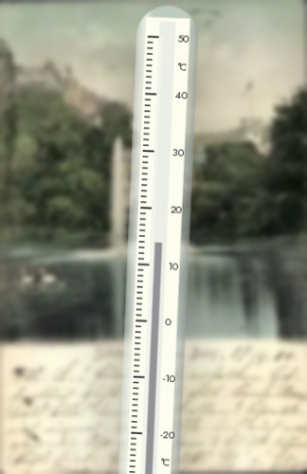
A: 14 °C
